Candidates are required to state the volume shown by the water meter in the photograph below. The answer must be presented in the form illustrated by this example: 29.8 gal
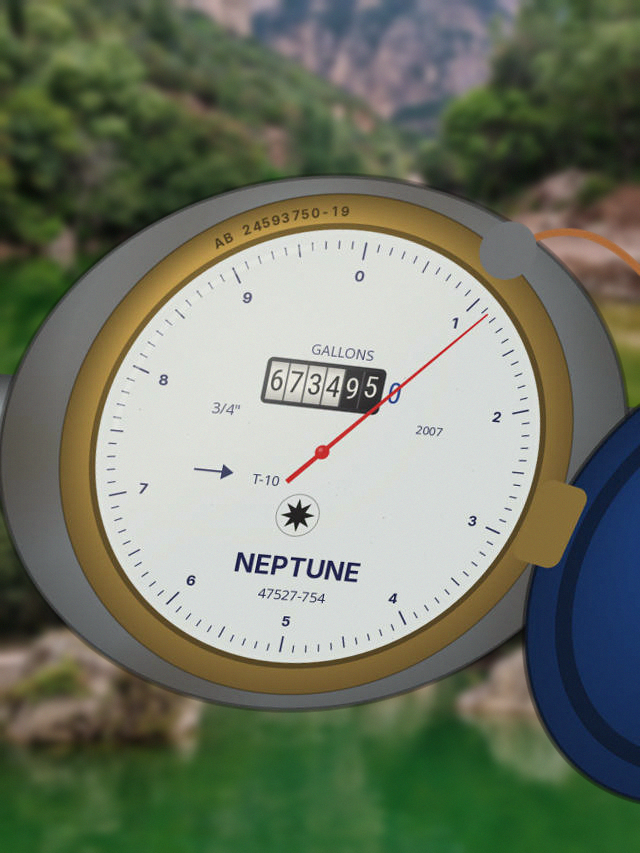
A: 6734951.1 gal
